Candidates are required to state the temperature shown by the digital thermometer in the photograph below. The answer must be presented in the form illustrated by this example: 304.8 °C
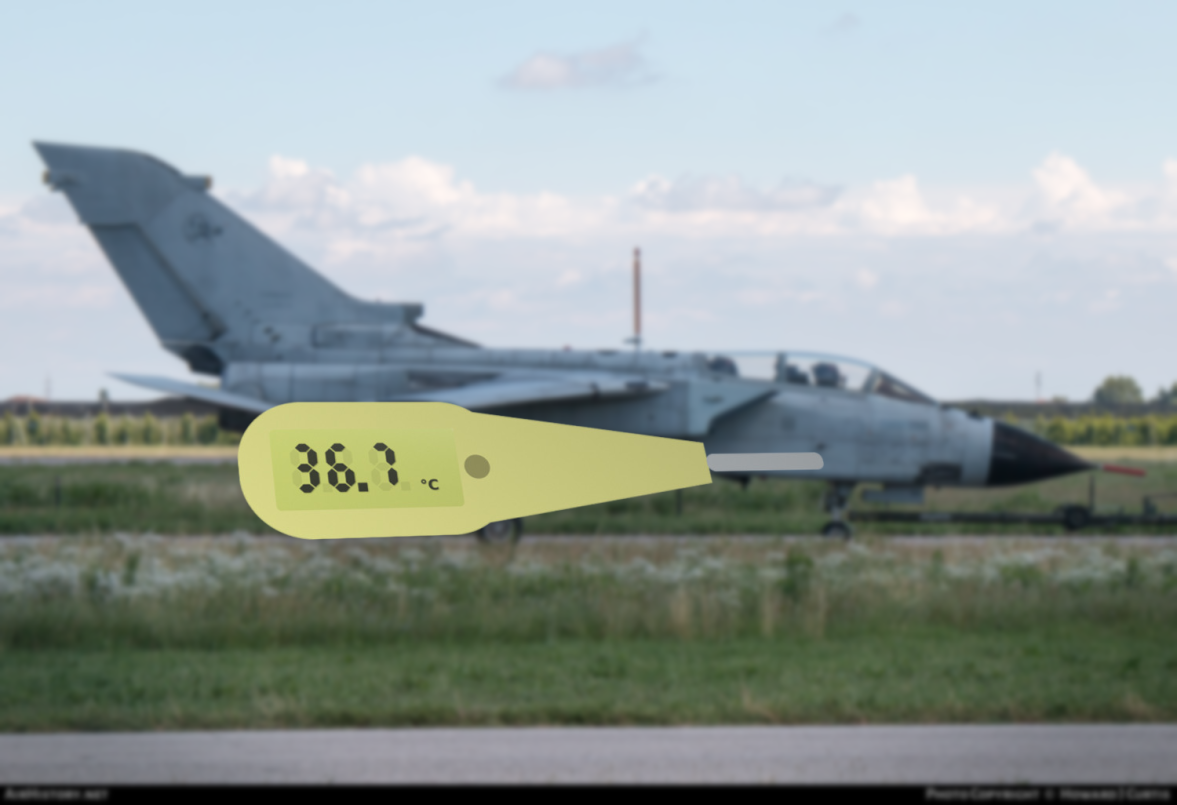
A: 36.7 °C
